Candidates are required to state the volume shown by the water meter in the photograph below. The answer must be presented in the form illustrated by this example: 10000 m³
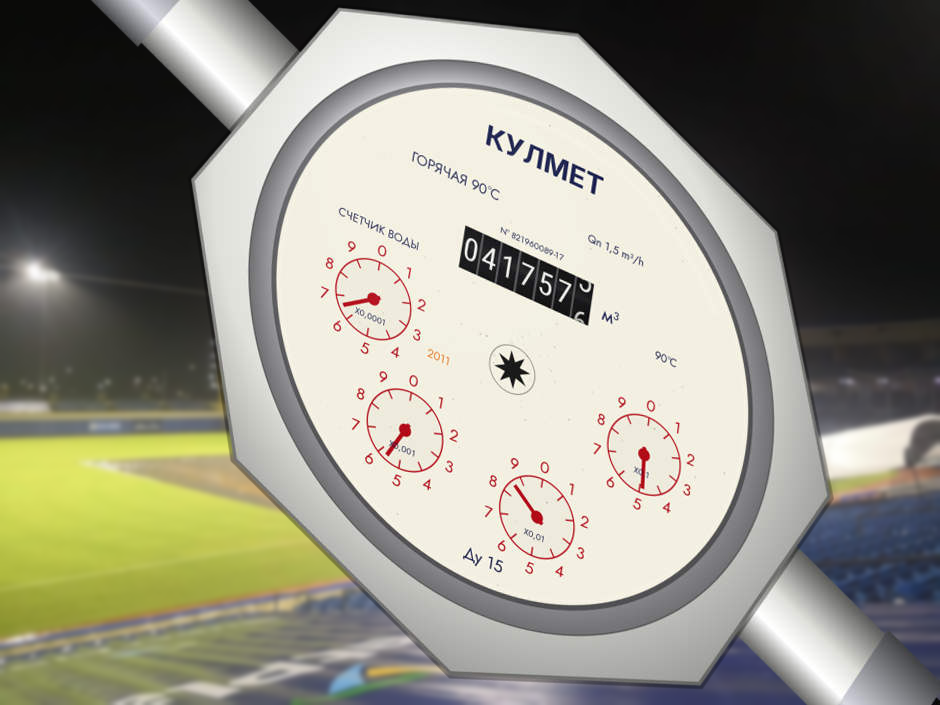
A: 417575.4856 m³
